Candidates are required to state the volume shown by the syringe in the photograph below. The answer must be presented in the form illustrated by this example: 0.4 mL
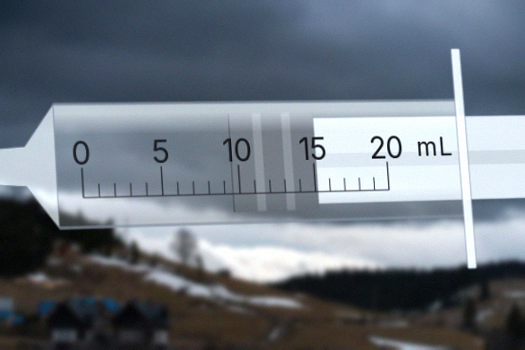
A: 9.5 mL
